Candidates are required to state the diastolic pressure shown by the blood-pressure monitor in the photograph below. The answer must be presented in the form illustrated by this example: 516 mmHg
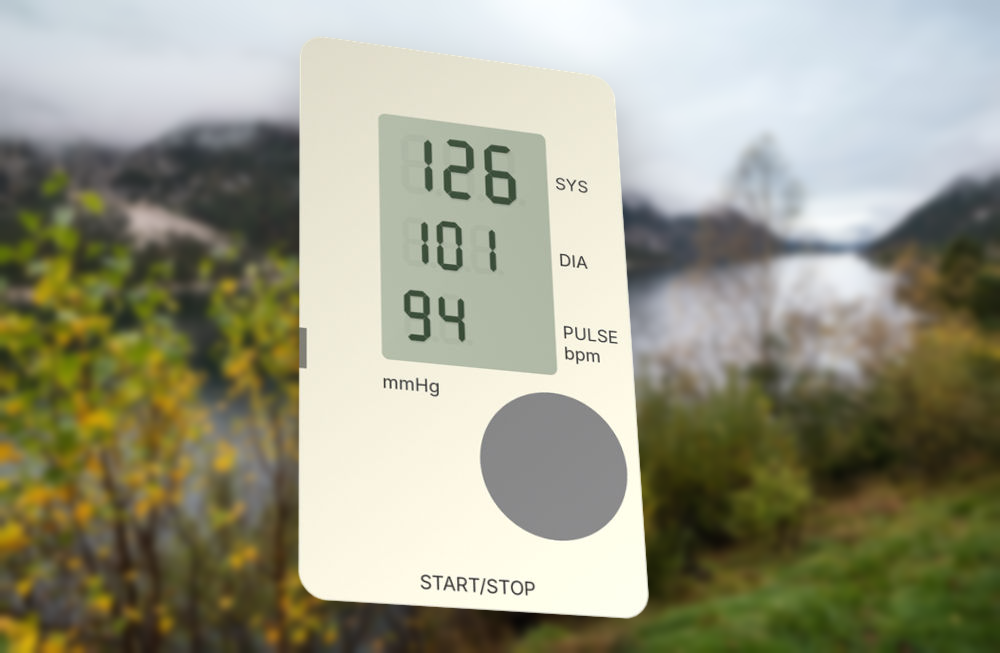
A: 101 mmHg
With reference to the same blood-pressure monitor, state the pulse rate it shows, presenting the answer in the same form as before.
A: 94 bpm
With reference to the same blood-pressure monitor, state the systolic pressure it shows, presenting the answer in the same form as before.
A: 126 mmHg
